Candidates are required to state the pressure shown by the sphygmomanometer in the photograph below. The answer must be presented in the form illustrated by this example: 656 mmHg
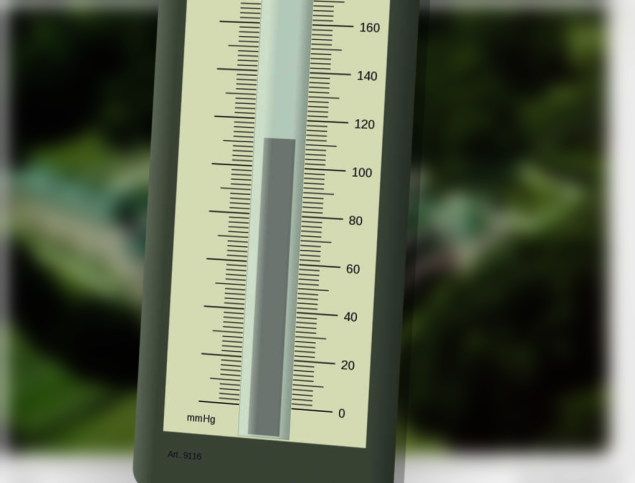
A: 112 mmHg
